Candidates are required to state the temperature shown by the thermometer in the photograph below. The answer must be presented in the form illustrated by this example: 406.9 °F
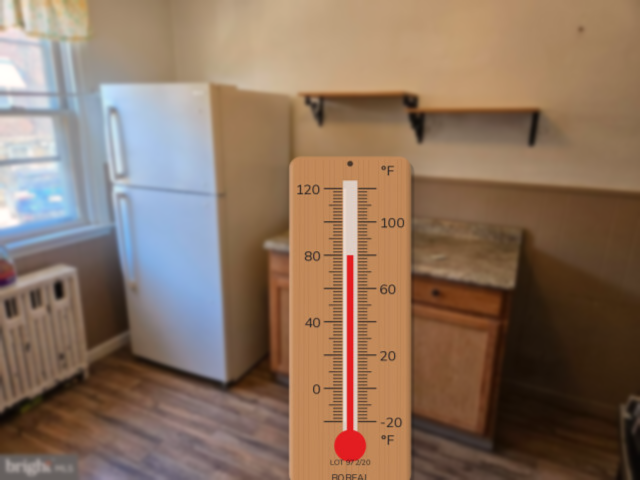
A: 80 °F
